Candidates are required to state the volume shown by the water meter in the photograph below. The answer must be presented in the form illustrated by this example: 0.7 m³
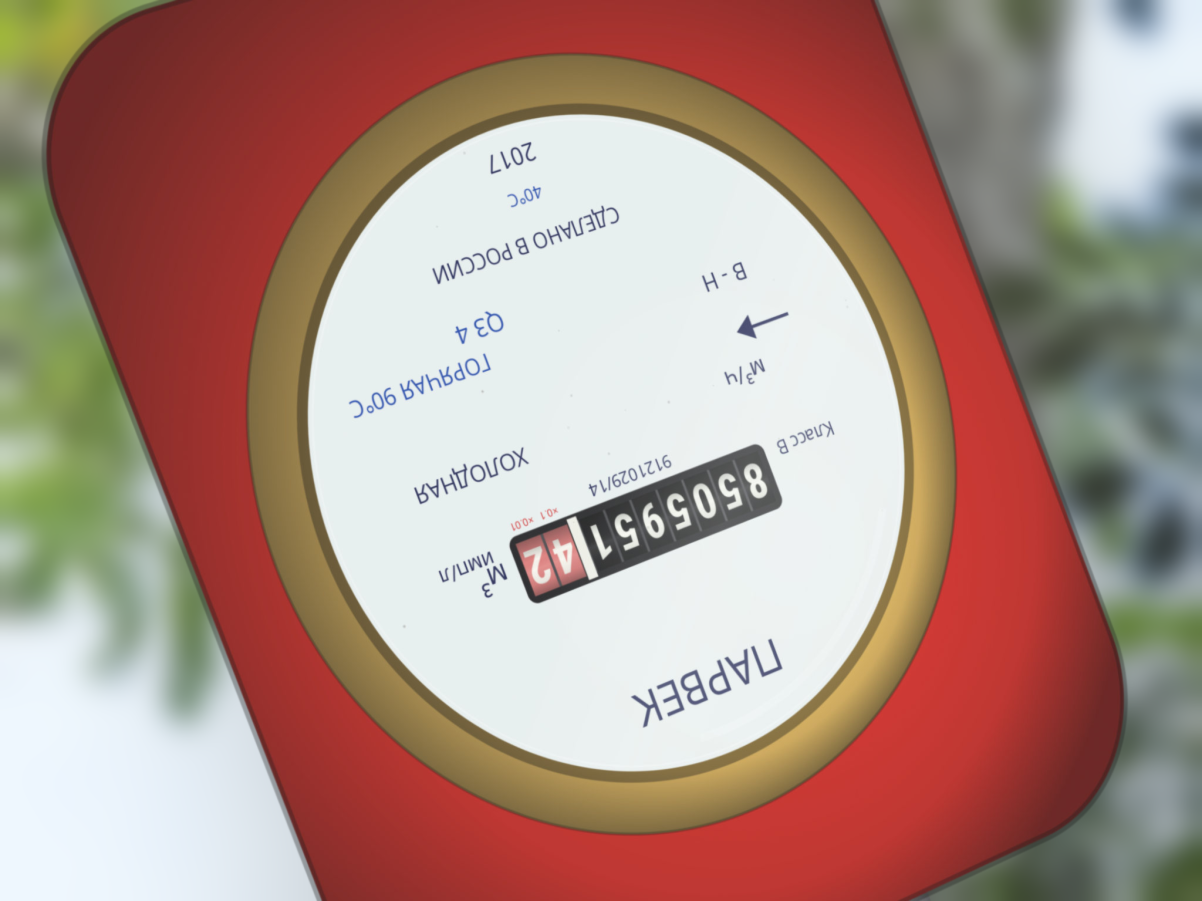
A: 8505951.42 m³
